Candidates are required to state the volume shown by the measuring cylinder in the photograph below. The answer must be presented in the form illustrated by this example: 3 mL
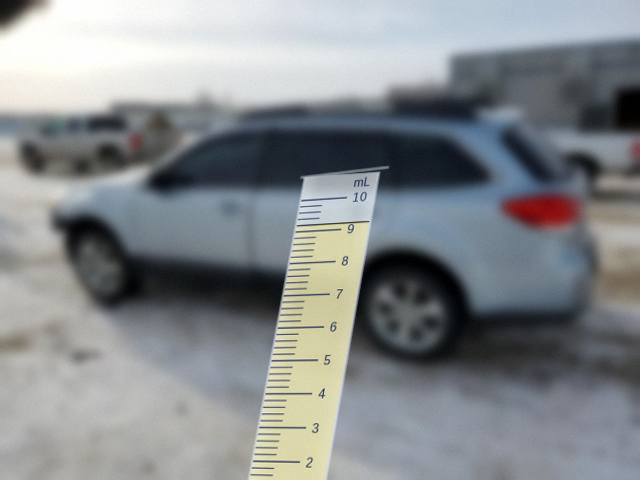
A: 9.2 mL
